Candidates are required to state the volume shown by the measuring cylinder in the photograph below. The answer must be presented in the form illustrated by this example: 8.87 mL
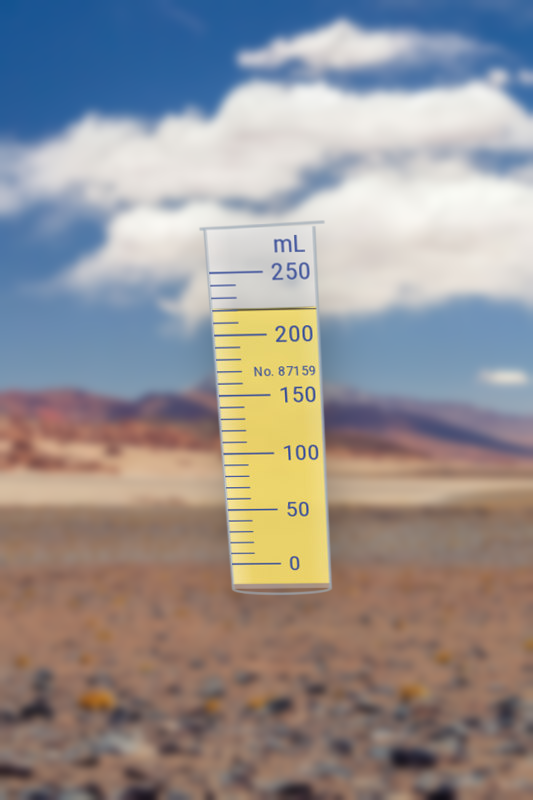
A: 220 mL
